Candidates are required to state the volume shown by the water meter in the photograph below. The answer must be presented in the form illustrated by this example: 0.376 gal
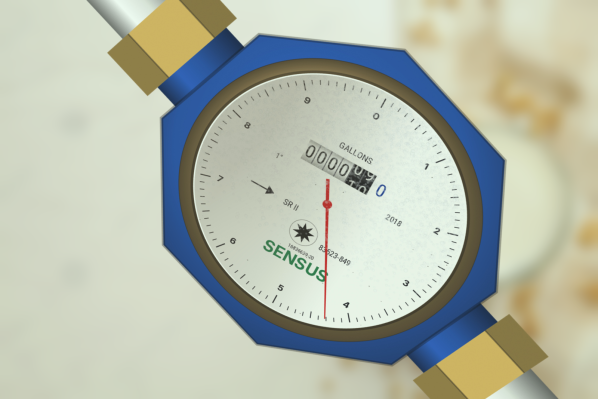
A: 94.3 gal
